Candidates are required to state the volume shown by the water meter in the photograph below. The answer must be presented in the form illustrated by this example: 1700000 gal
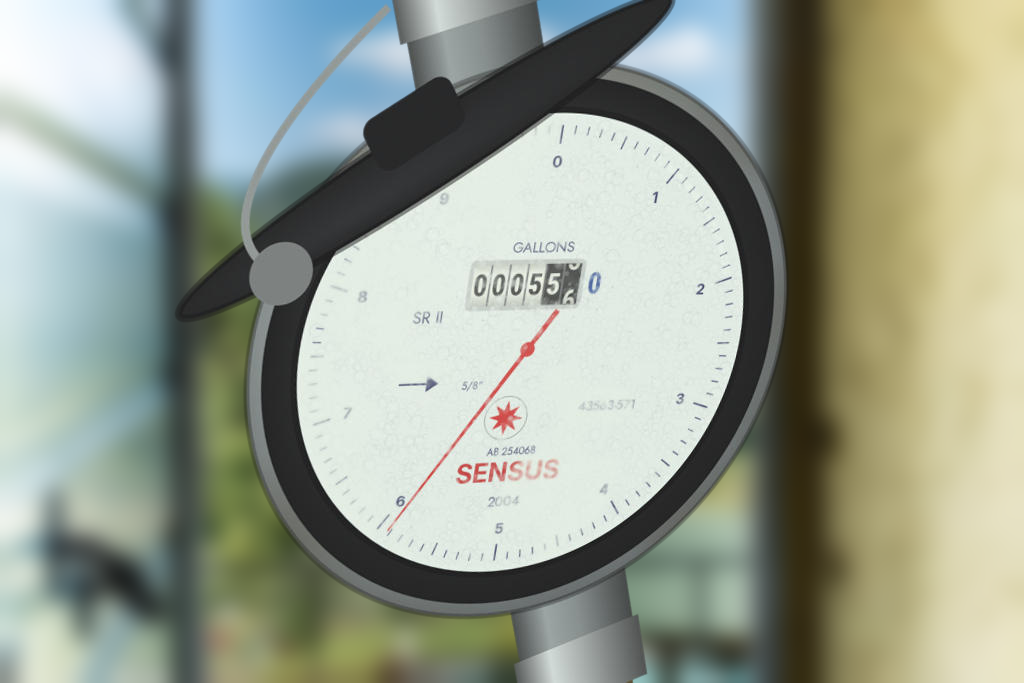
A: 5555.9 gal
